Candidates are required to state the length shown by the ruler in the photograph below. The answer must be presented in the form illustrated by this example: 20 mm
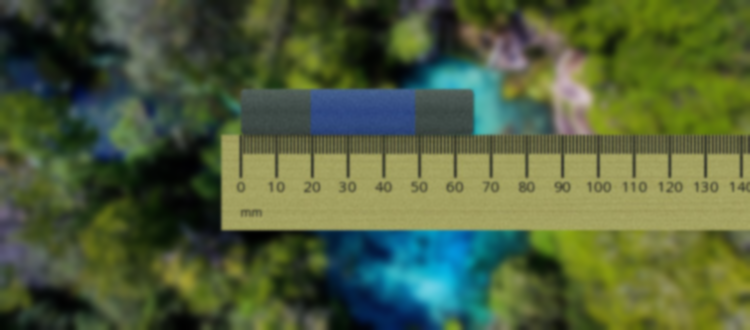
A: 65 mm
